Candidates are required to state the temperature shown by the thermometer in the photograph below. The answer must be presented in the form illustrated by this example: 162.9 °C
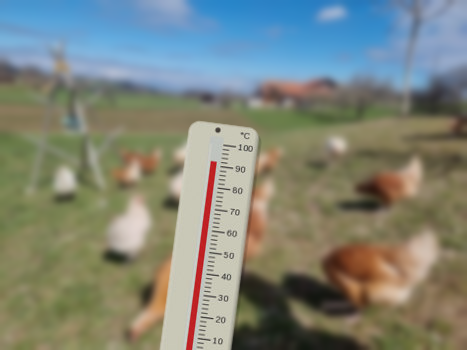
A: 92 °C
